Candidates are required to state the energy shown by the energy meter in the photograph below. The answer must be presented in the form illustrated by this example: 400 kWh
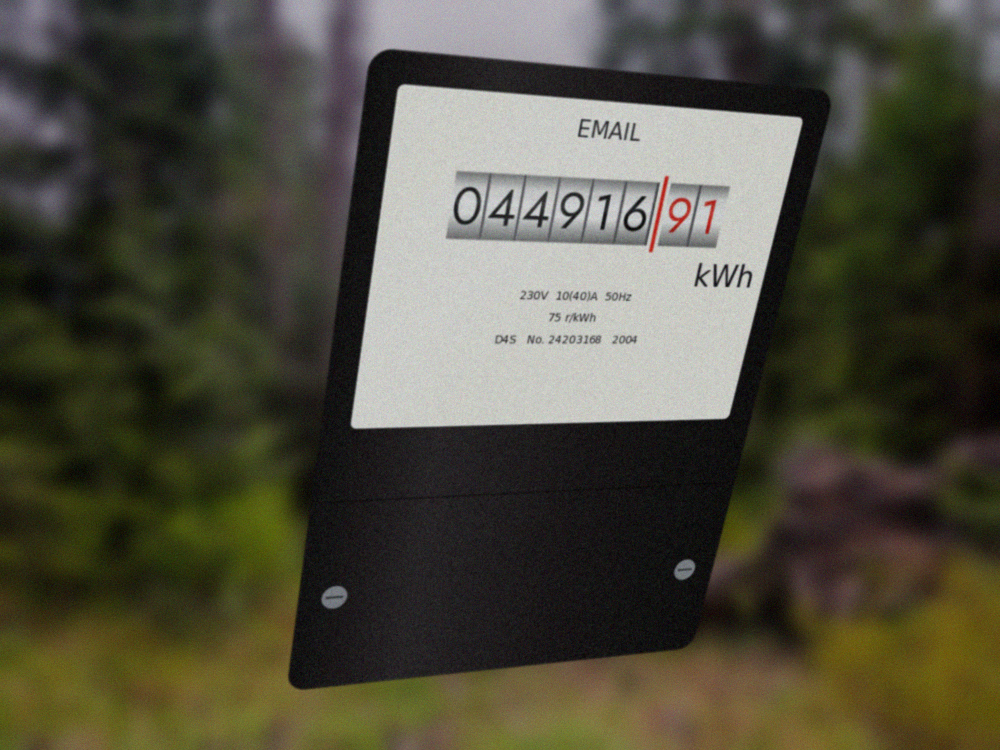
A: 44916.91 kWh
